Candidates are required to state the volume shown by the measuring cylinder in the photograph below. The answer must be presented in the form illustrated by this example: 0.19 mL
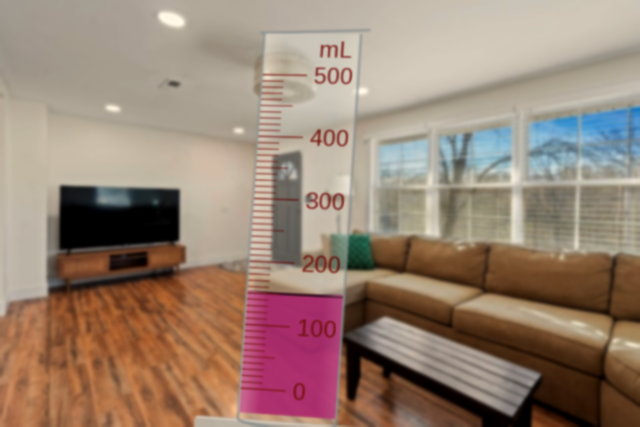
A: 150 mL
